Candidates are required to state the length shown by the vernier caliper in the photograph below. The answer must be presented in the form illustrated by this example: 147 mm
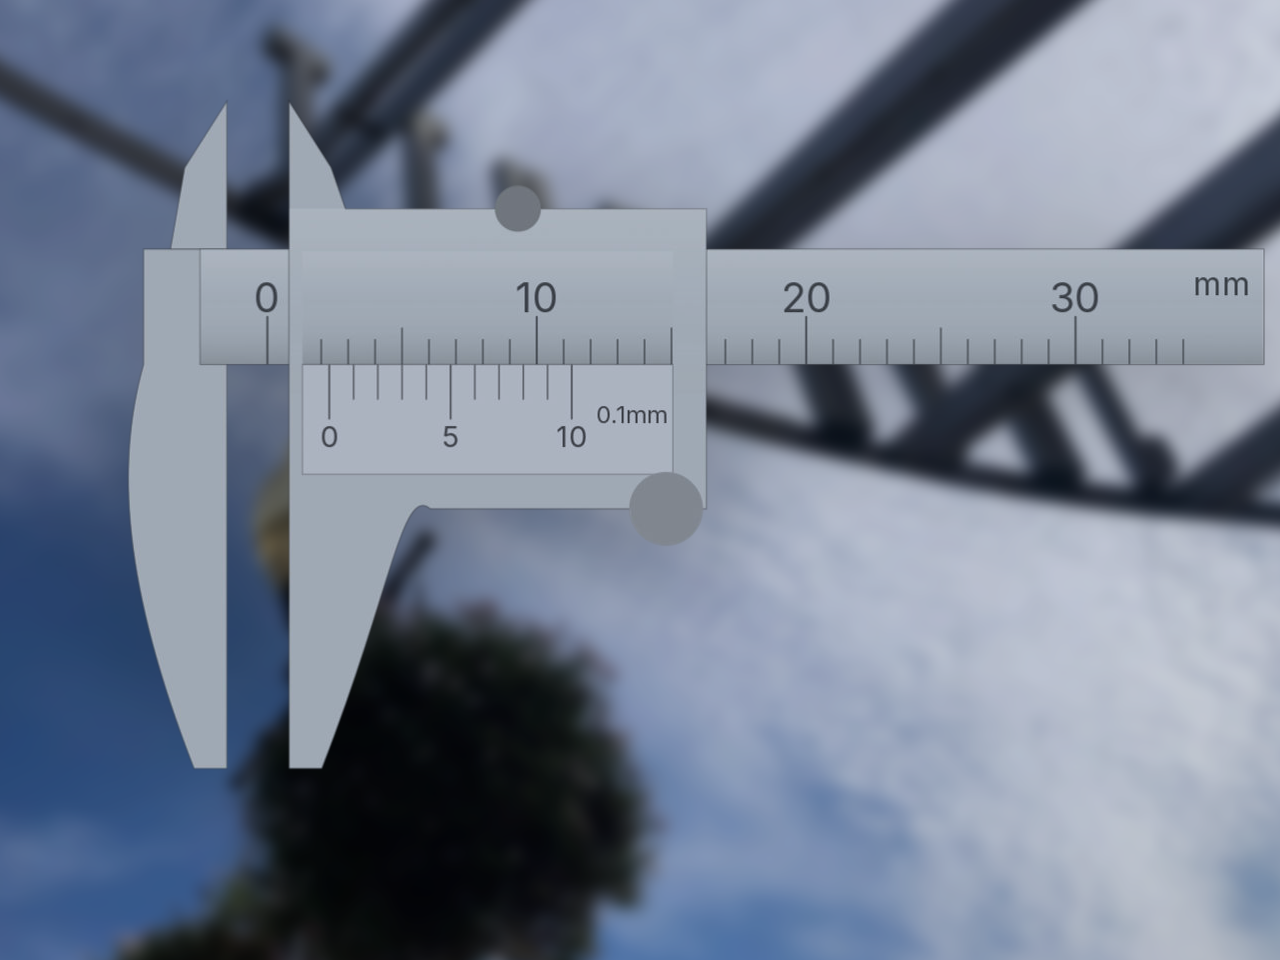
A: 2.3 mm
